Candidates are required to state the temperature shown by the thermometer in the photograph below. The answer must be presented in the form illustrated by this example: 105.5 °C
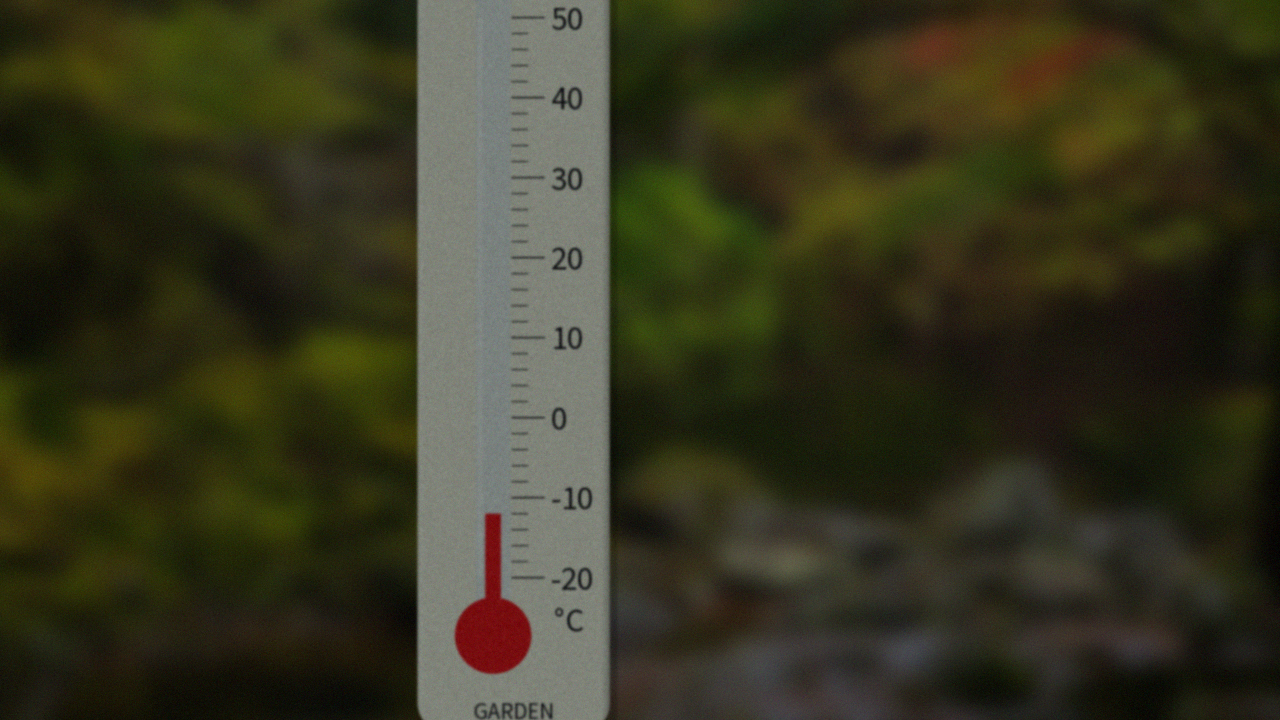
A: -12 °C
